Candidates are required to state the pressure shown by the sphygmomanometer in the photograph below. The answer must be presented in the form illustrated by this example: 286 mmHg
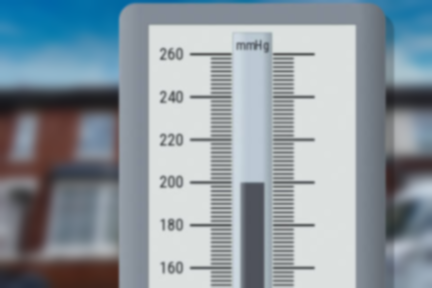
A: 200 mmHg
